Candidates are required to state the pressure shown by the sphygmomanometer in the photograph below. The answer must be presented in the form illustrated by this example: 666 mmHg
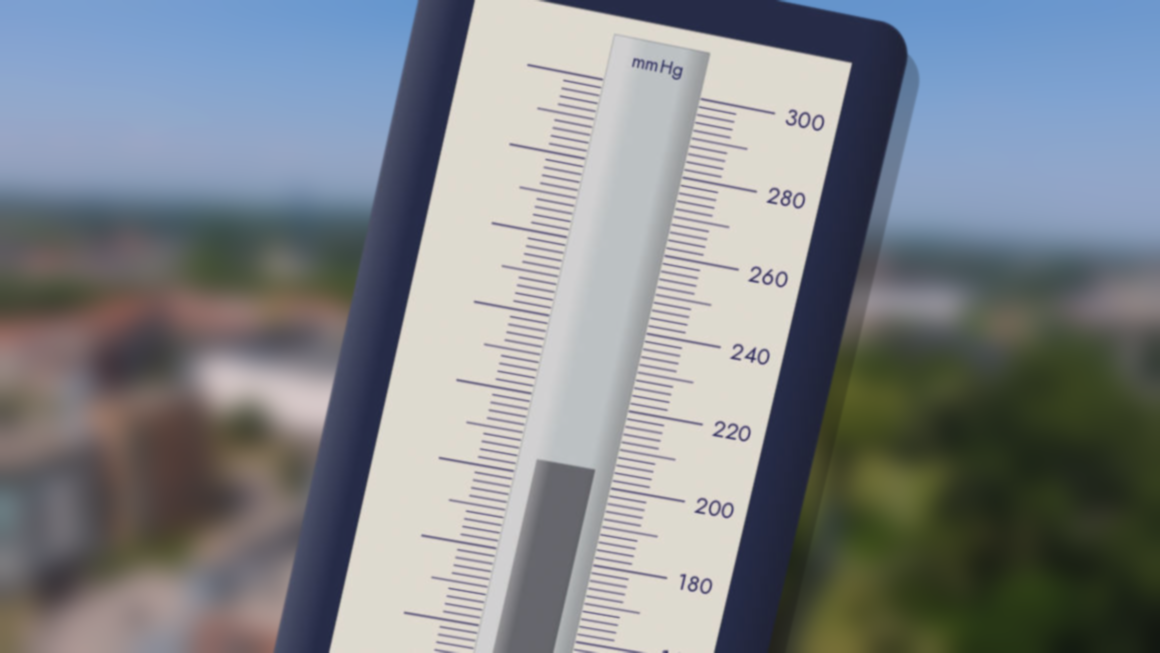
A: 204 mmHg
